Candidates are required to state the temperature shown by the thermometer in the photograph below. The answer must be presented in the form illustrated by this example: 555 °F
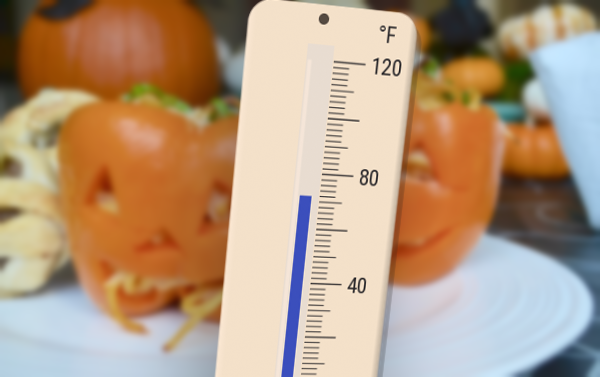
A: 72 °F
